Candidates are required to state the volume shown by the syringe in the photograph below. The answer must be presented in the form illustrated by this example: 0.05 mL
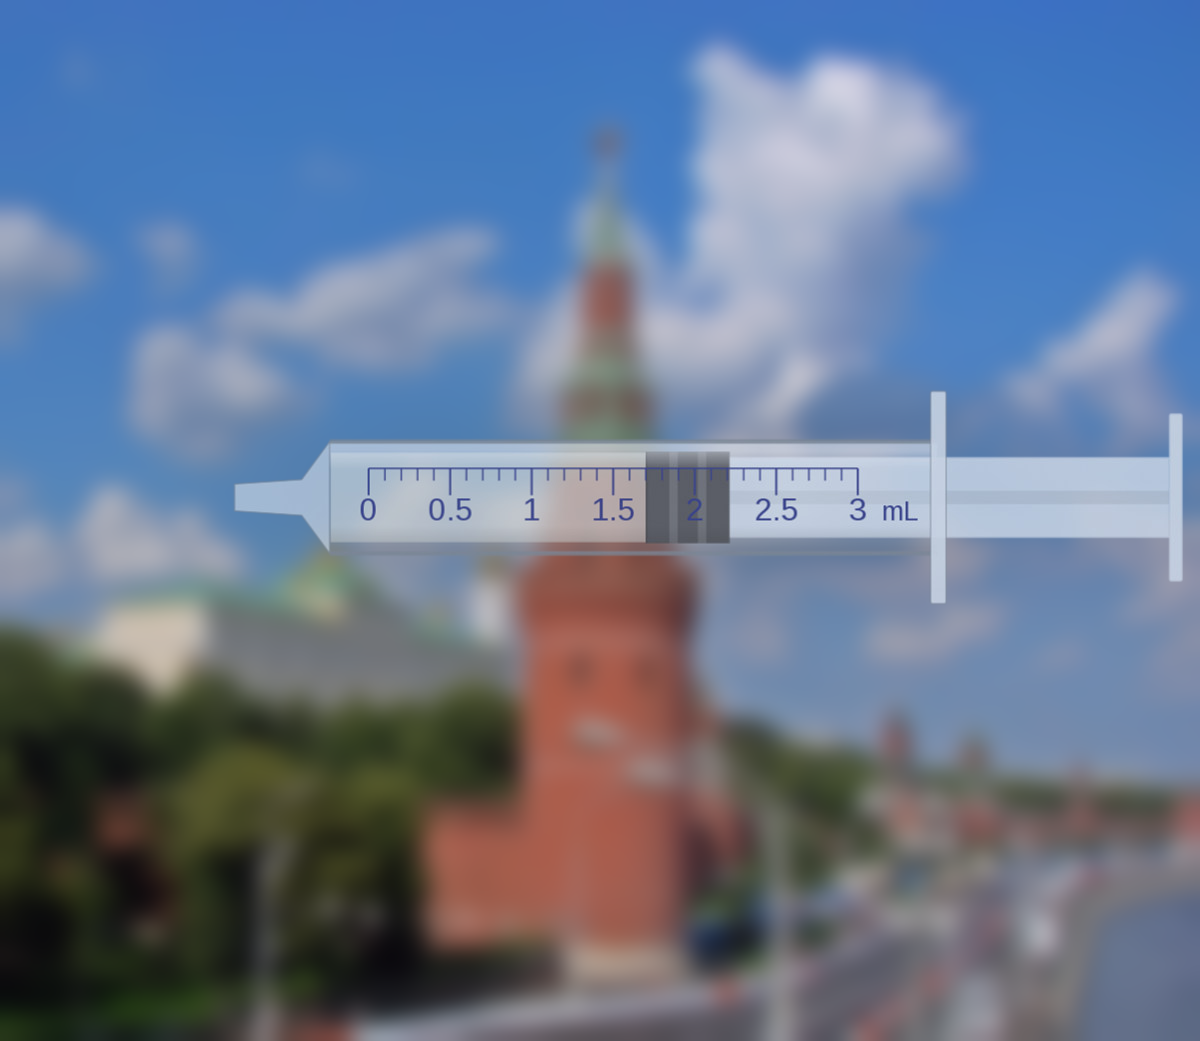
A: 1.7 mL
